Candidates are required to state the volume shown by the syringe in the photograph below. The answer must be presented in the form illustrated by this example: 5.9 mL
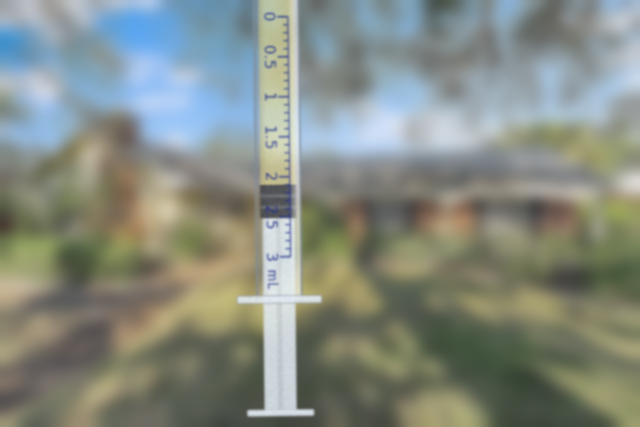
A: 2.1 mL
